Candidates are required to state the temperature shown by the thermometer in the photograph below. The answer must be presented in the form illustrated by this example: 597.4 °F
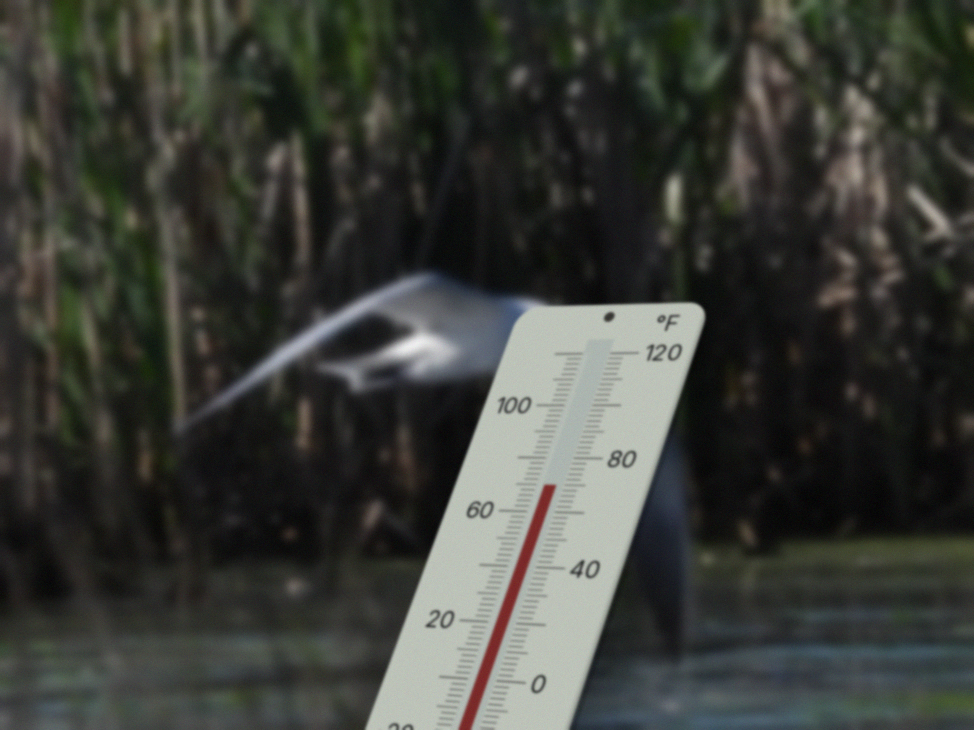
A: 70 °F
